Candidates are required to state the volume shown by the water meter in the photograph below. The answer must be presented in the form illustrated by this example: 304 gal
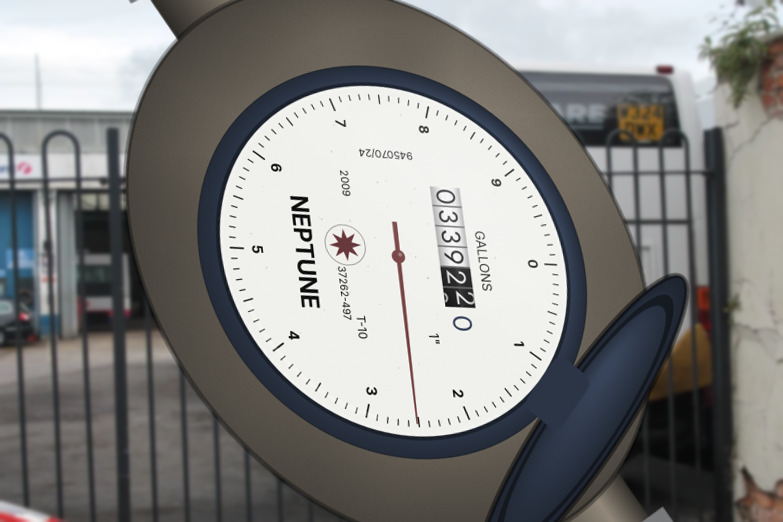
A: 339222.5 gal
